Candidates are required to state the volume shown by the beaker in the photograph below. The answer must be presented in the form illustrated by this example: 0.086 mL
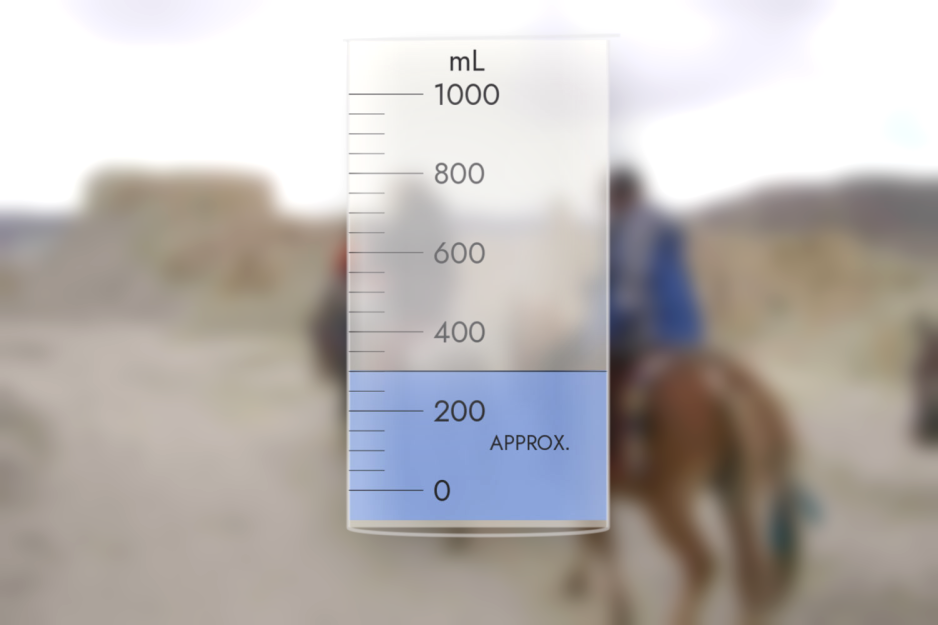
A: 300 mL
